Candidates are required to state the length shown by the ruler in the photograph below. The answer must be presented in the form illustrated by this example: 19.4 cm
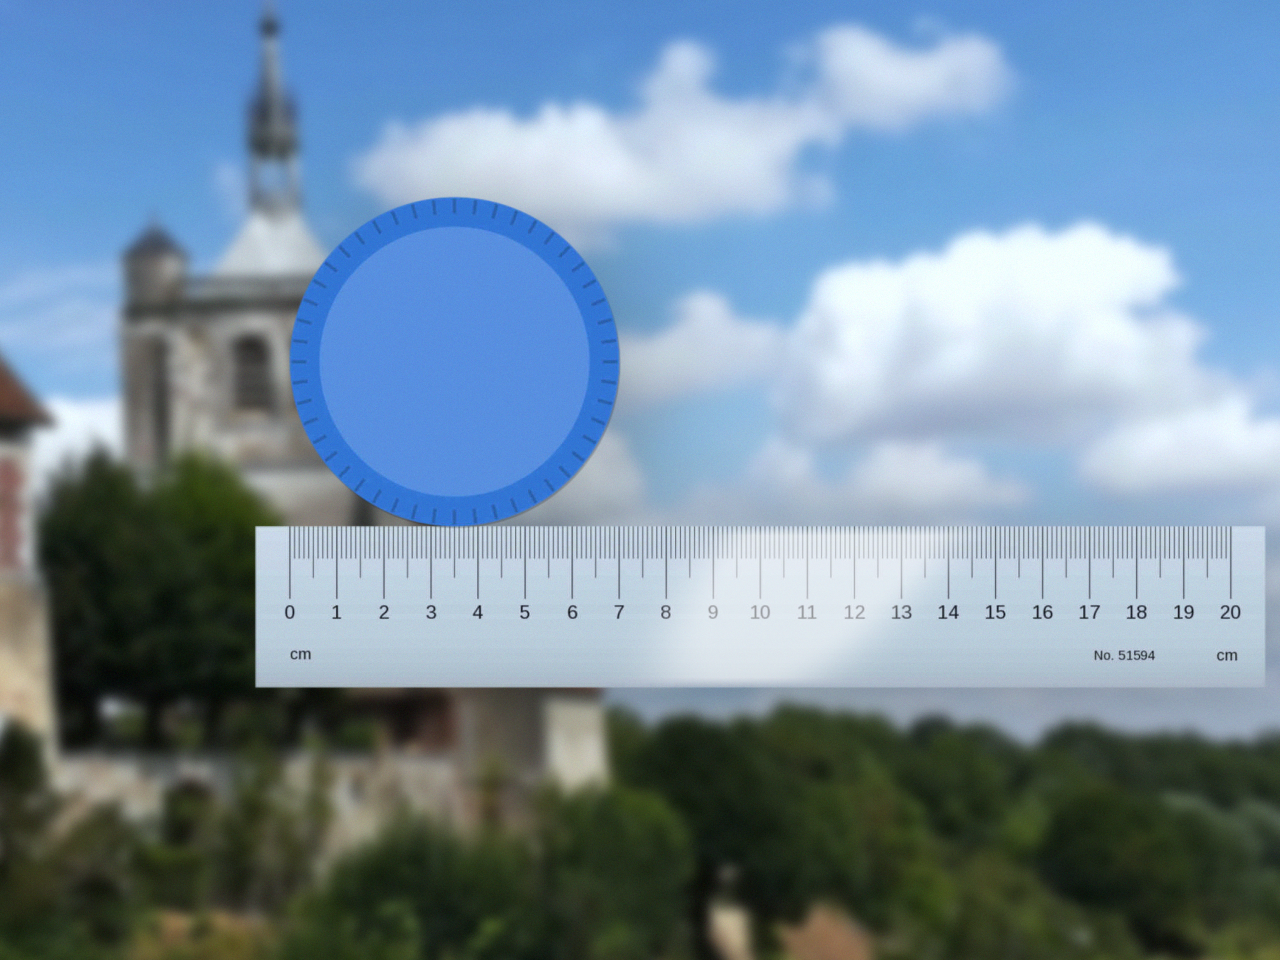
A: 7 cm
